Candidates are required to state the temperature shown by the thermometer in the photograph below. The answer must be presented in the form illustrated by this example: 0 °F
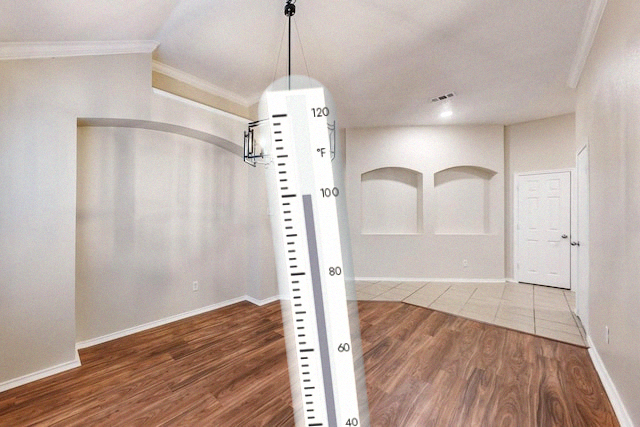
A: 100 °F
